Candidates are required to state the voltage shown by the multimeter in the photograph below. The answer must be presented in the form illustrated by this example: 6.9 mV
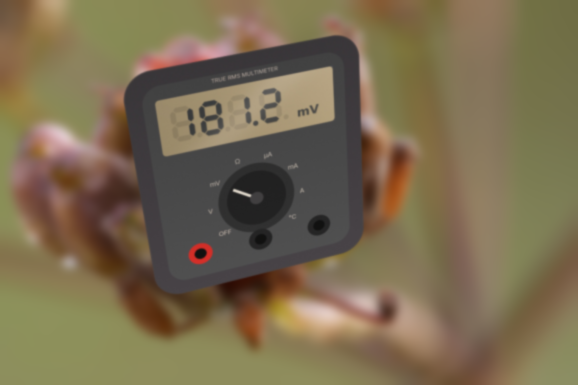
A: 181.2 mV
